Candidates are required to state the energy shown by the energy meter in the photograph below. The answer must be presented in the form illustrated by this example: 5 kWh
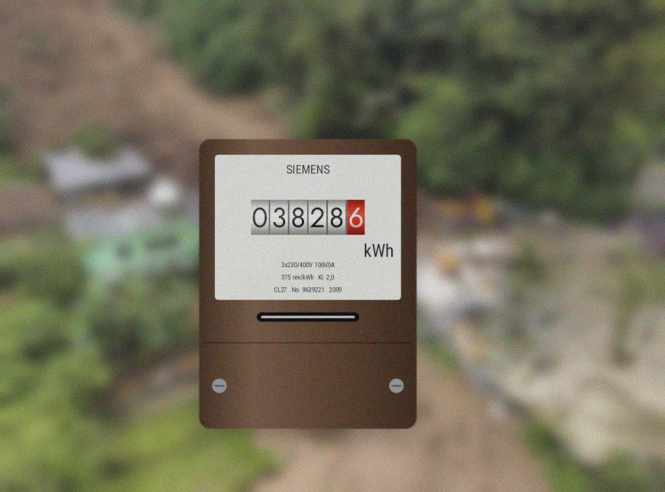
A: 3828.6 kWh
